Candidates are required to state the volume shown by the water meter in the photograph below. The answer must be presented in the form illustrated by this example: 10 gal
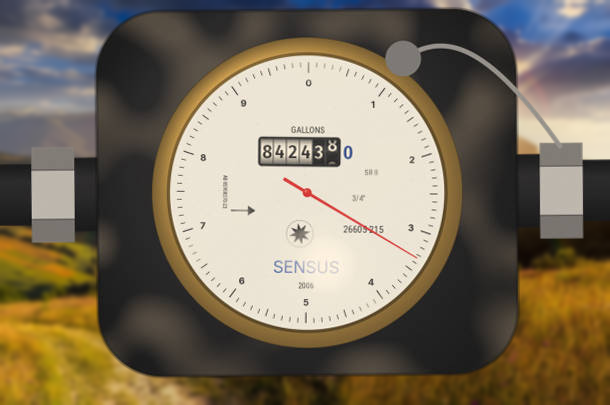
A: 8424383.3 gal
